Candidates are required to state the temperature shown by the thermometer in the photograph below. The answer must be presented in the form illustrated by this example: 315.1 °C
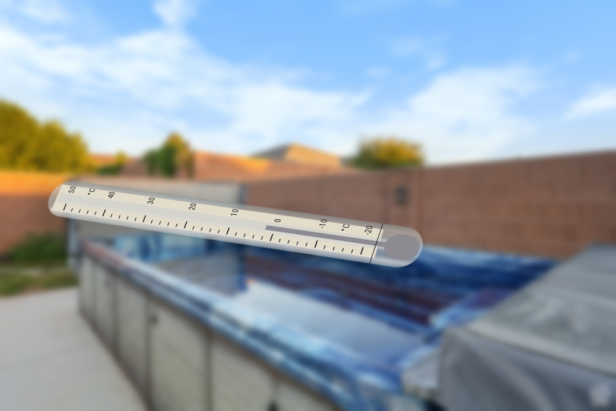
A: 2 °C
